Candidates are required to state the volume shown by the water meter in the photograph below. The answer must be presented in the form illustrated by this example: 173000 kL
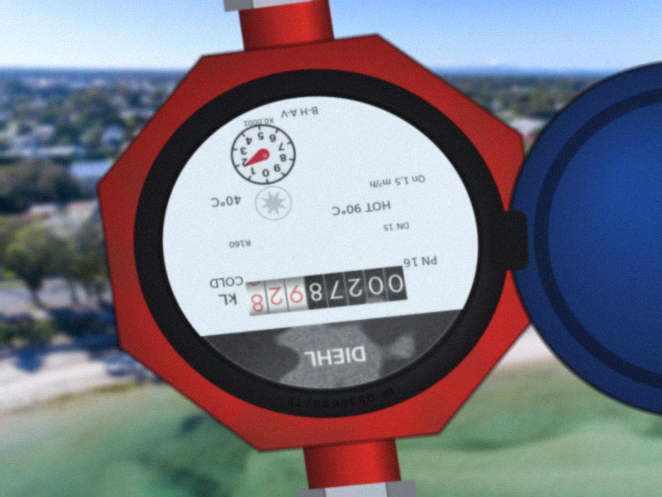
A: 278.9281 kL
